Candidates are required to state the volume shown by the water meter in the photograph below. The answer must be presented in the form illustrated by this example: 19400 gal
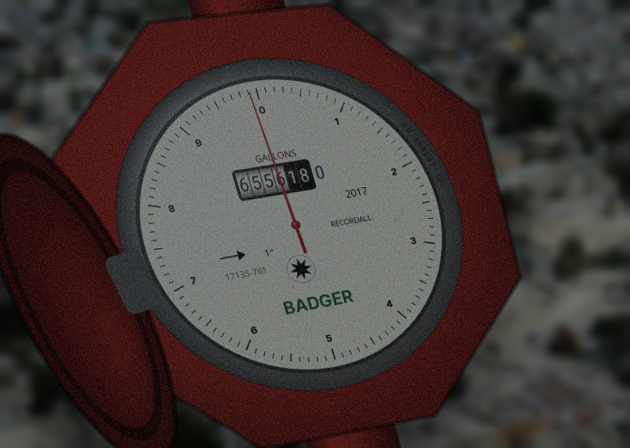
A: 6556179.9 gal
